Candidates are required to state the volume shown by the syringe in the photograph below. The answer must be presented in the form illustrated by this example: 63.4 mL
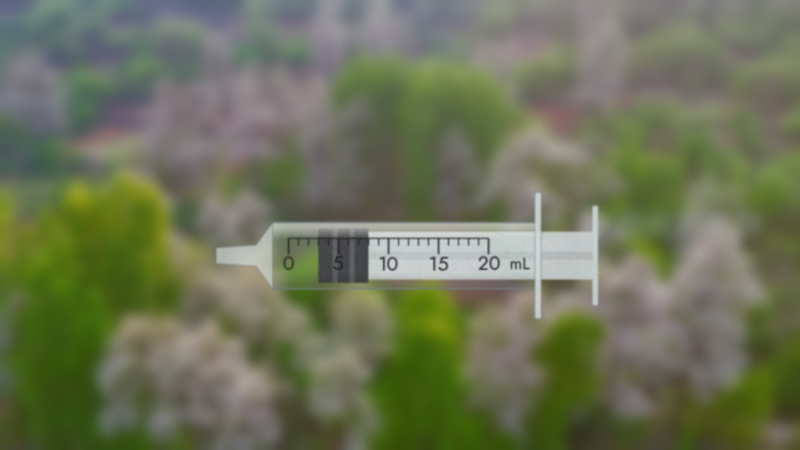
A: 3 mL
